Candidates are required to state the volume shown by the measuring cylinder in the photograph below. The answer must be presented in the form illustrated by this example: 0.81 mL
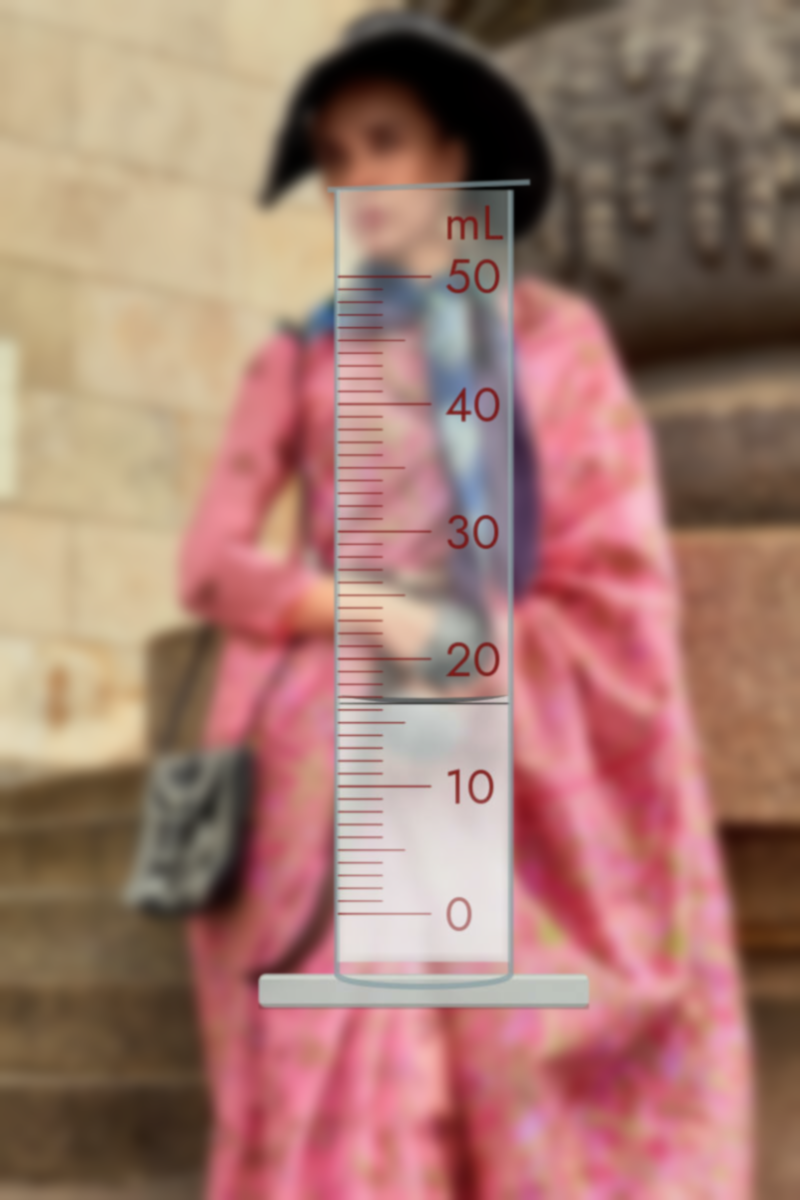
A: 16.5 mL
